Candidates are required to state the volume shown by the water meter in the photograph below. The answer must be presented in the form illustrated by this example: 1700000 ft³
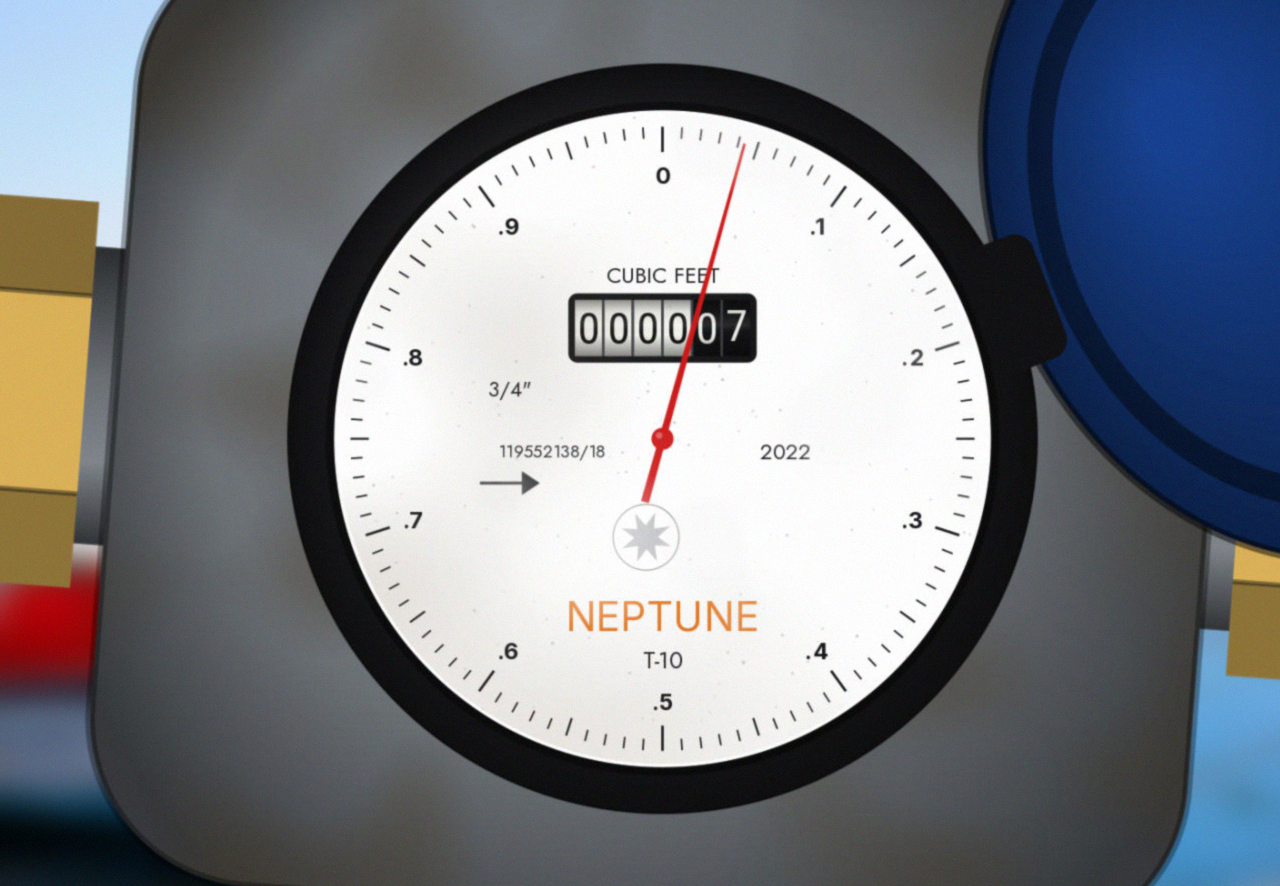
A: 7.04 ft³
